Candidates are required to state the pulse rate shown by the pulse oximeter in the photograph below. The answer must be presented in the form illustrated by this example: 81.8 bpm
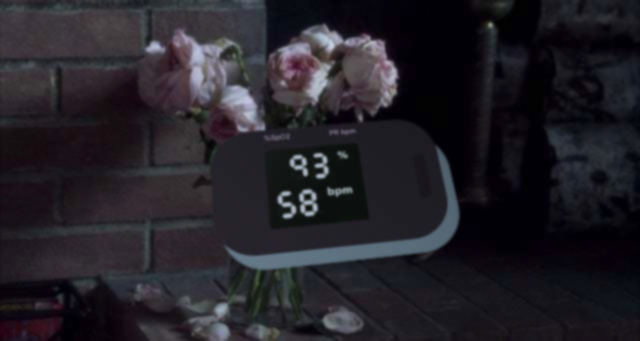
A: 58 bpm
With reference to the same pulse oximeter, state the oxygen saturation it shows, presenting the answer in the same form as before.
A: 93 %
